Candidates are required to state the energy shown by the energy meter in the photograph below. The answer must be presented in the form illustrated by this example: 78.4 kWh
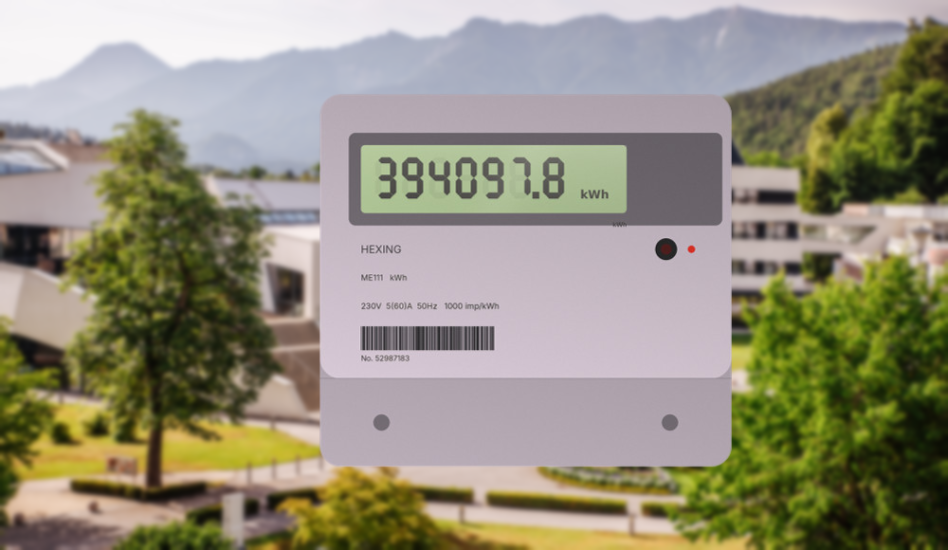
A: 394097.8 kWh
